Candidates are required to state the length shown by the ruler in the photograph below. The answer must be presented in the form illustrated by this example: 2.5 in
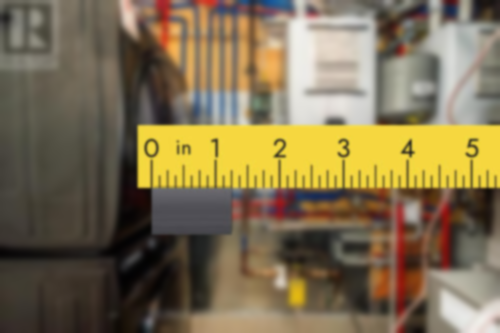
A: 1.25 in
